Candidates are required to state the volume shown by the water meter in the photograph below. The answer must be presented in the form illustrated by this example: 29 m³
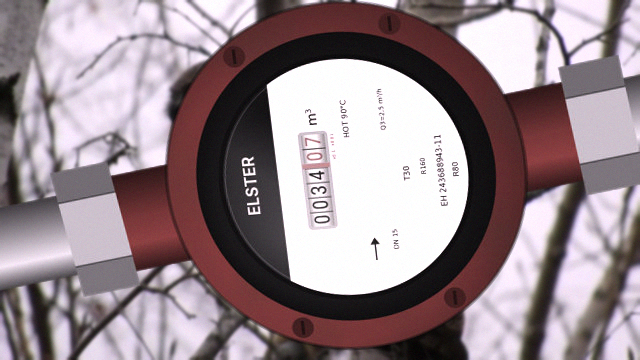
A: 34.07 m³
